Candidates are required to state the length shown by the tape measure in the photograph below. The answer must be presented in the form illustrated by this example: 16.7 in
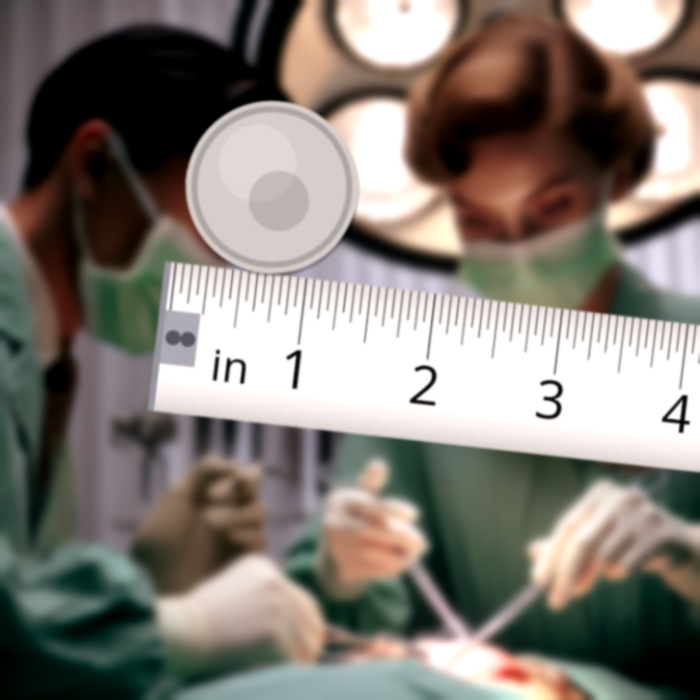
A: 1.3125 in
